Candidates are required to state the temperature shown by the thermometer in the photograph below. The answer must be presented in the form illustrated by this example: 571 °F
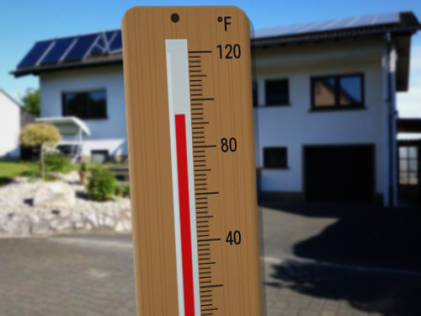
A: 94 °F
